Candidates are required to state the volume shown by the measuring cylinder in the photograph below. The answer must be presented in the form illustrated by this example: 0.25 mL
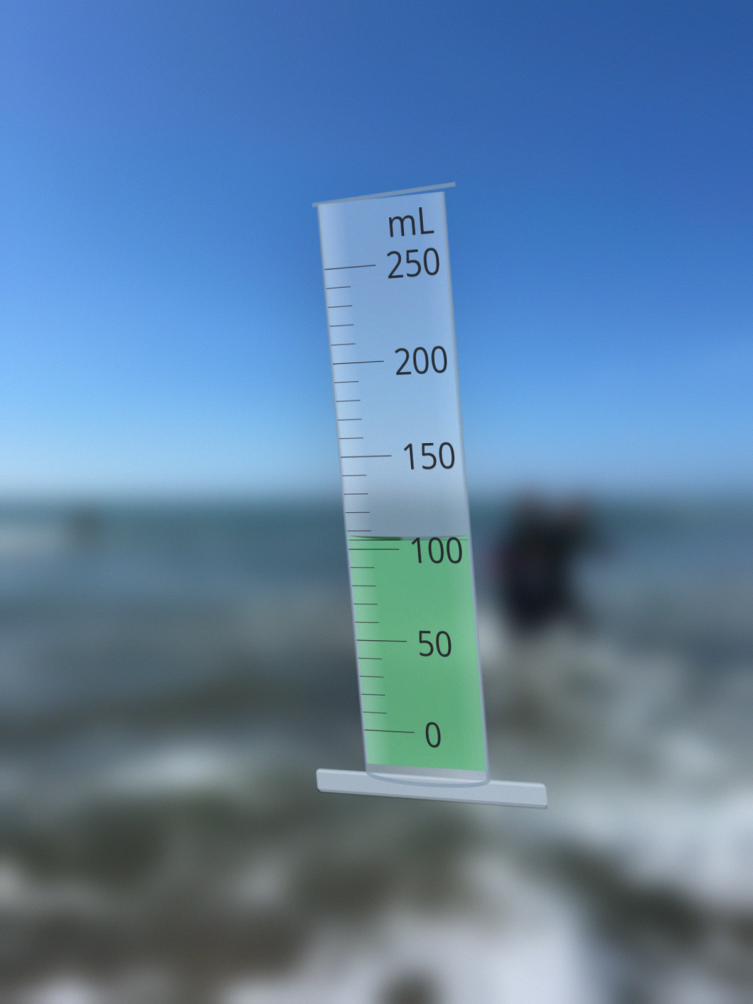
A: 105 mL
